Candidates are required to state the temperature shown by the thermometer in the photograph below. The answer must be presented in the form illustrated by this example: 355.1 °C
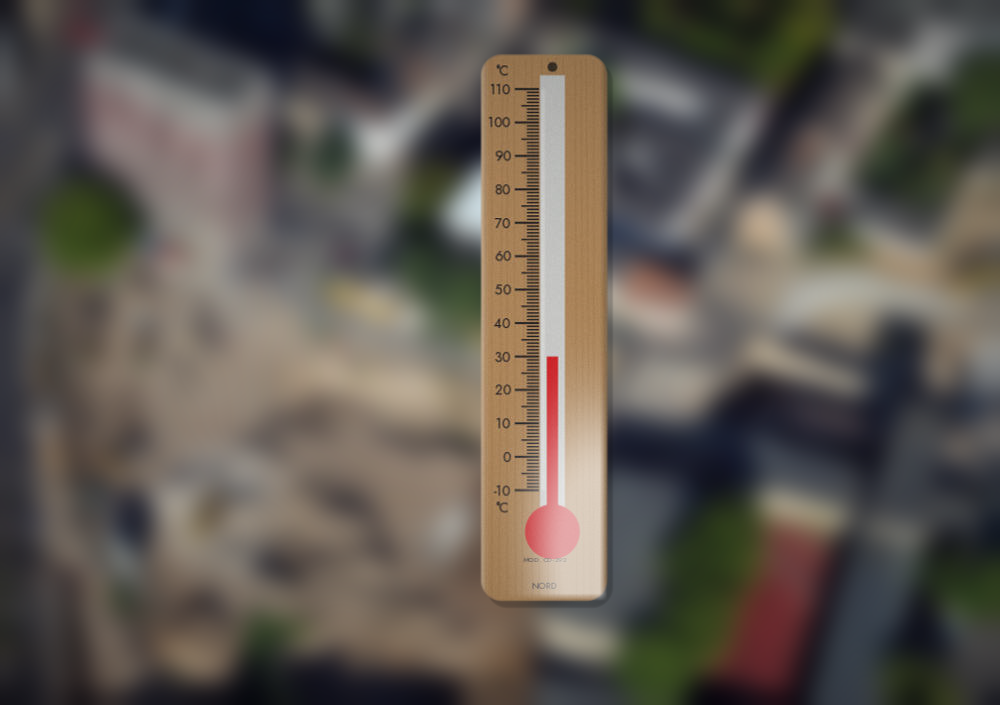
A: 30 °C
